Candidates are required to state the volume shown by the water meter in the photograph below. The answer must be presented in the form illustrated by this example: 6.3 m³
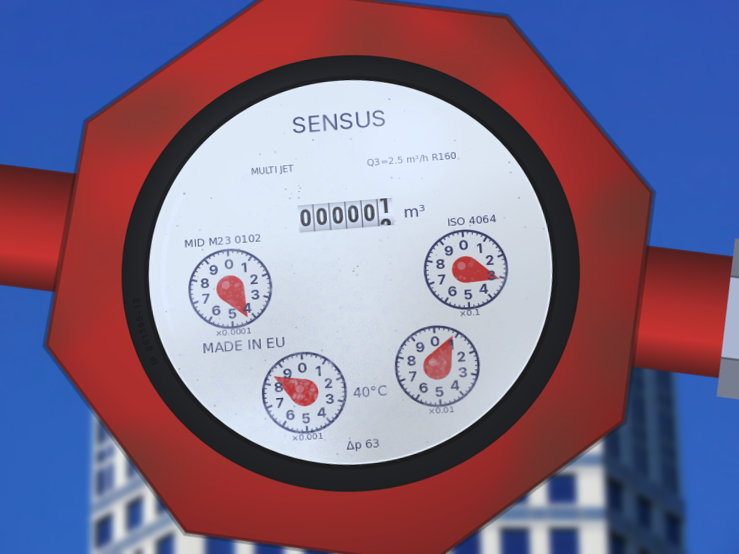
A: 1.3084 m³
